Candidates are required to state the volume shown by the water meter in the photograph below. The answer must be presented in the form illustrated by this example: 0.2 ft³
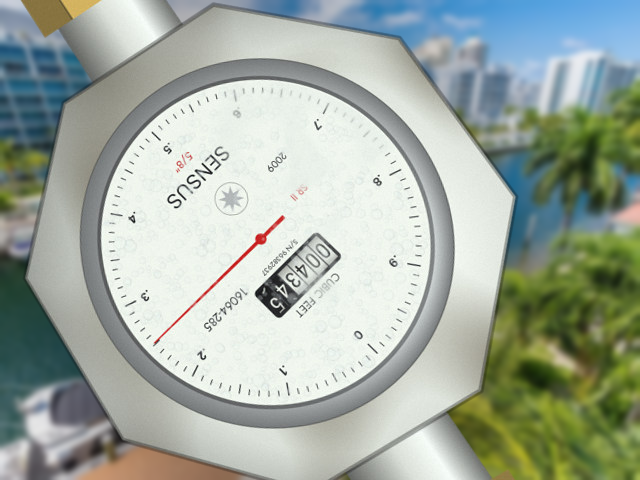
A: 4345.25 ft³
